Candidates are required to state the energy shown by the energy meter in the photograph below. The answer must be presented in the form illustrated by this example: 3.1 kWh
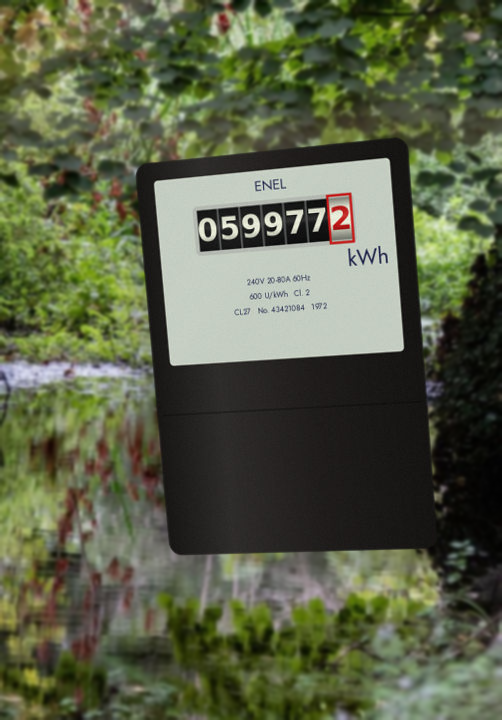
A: 59977.2 kWh
